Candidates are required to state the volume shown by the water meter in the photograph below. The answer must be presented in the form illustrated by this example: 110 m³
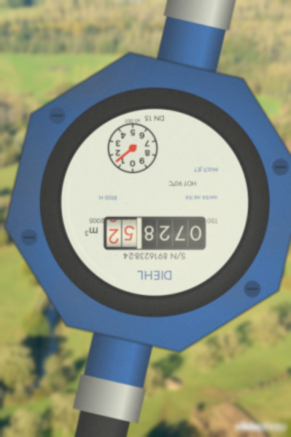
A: 728.521 m³
